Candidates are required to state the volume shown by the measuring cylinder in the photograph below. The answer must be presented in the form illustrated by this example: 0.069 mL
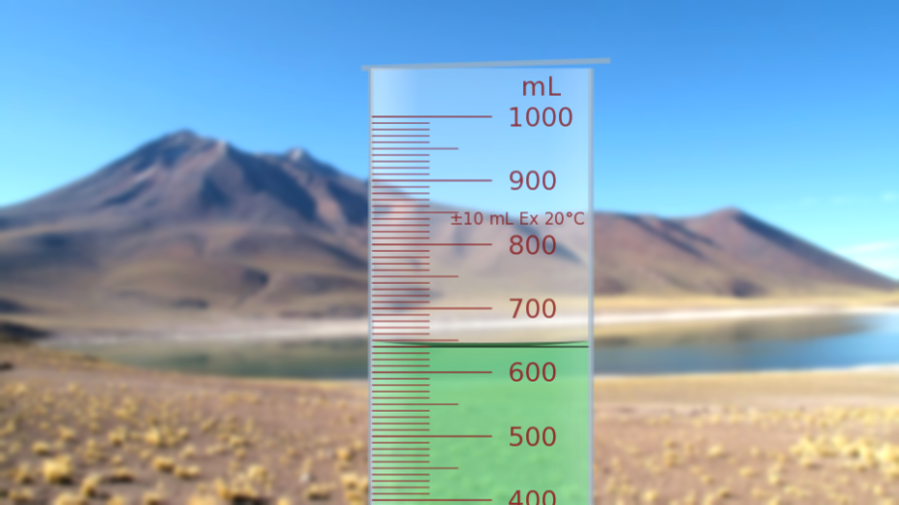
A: 640 mL
